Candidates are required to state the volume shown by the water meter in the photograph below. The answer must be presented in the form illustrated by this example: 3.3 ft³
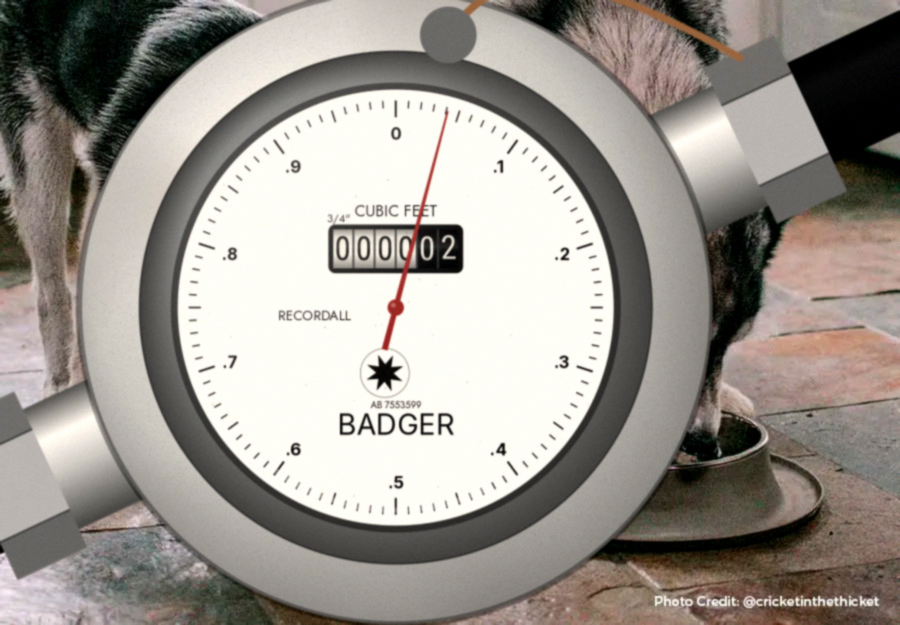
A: 2.04 ft³
